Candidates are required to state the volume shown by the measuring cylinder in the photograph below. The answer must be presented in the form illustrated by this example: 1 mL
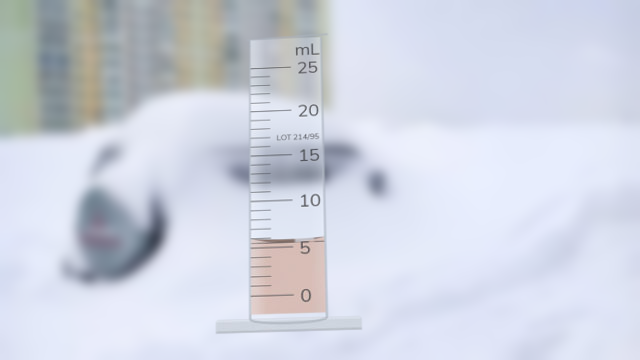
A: 5.5 mL
